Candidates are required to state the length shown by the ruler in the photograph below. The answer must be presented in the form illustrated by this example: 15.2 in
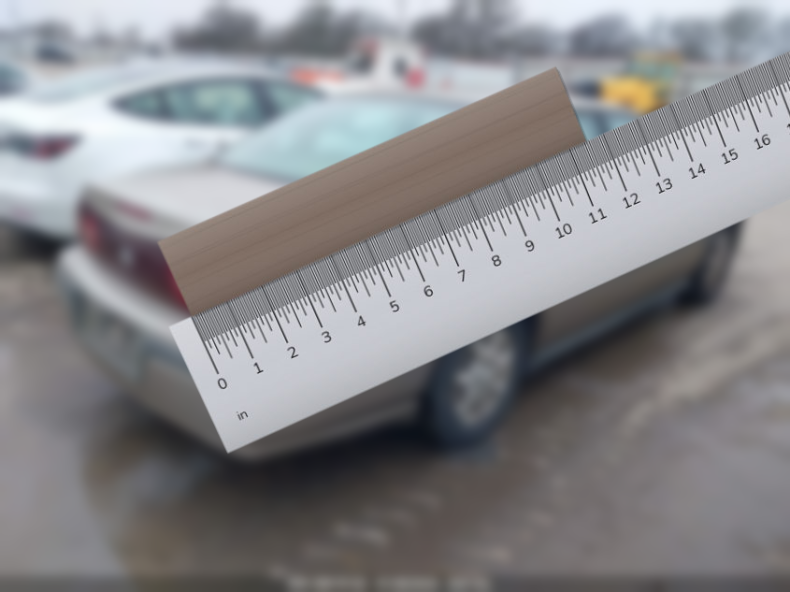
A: 11.5 in
